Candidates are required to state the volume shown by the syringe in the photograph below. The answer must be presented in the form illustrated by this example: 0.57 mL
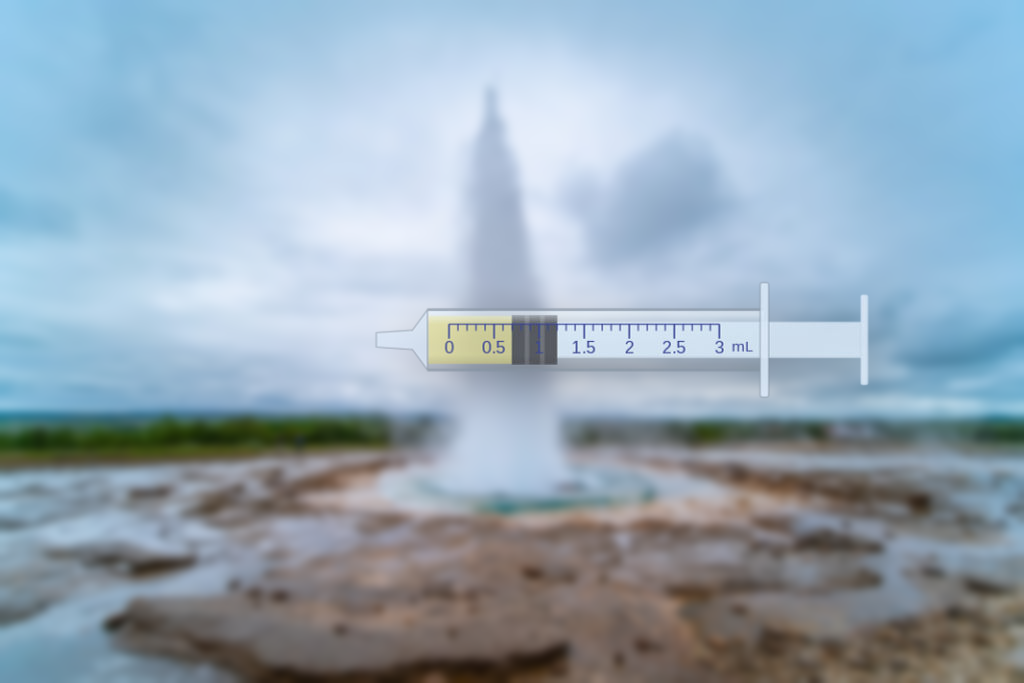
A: 0.7 mL
